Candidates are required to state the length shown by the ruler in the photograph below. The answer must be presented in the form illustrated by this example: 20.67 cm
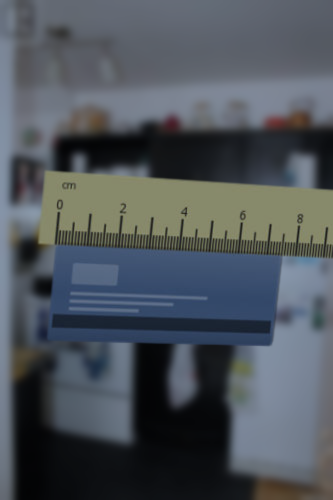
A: 7.5 cm
